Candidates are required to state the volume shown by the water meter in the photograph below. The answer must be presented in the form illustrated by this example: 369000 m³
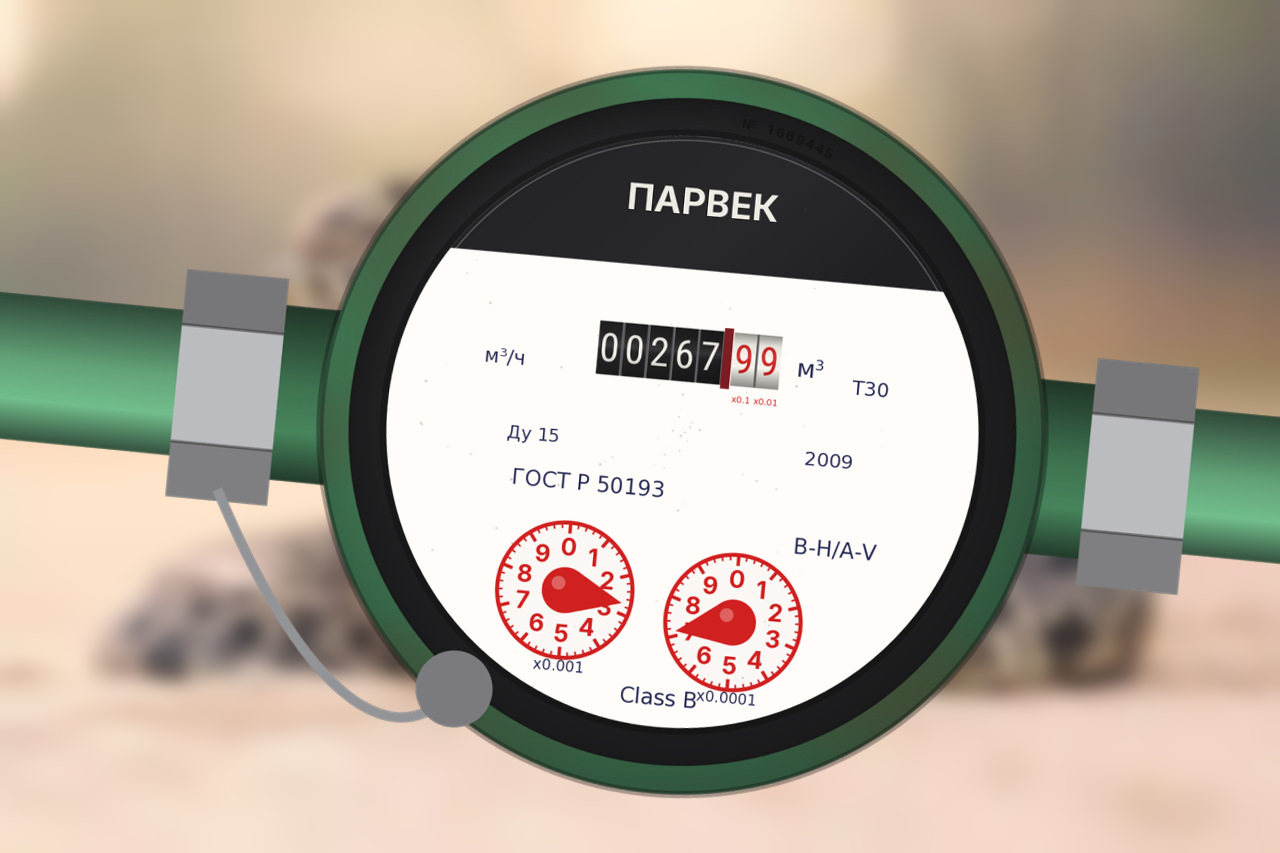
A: 267.9927 m³
